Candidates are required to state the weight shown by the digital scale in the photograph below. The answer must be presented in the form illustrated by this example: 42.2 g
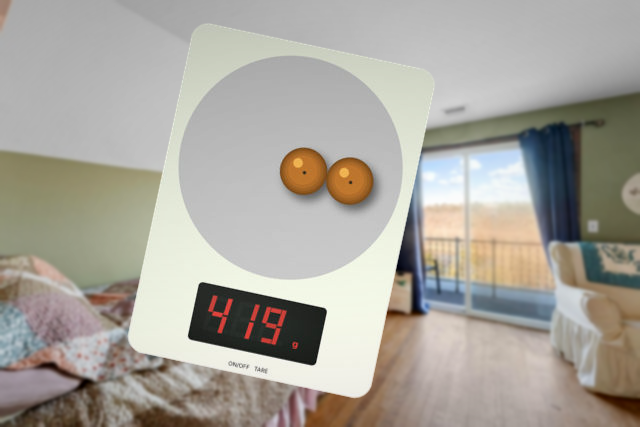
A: 419 g
